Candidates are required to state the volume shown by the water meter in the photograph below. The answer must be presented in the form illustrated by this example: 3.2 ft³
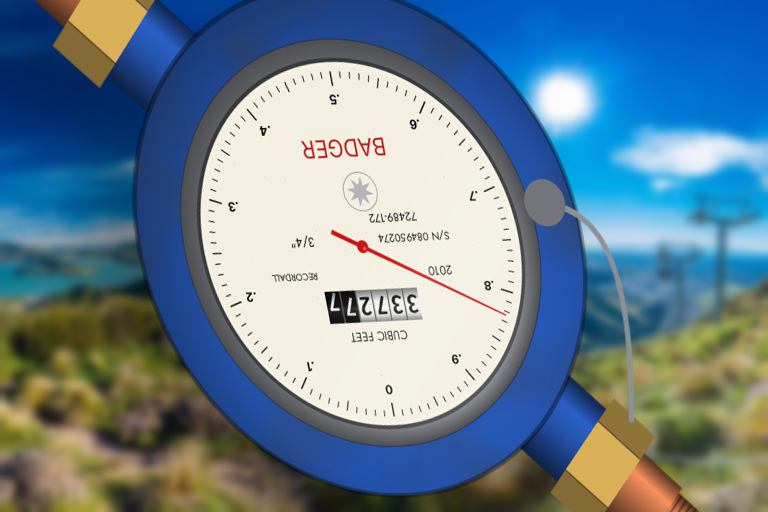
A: 337276.82 ft³
